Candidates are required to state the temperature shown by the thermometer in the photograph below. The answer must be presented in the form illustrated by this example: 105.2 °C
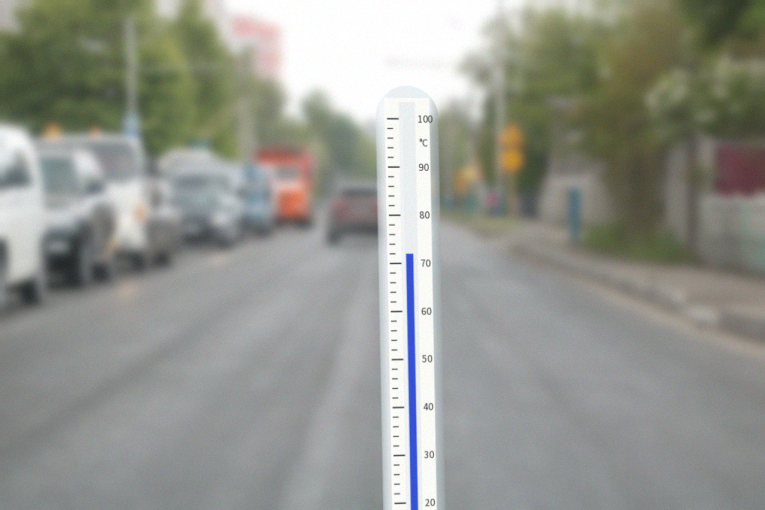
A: 72 °C
